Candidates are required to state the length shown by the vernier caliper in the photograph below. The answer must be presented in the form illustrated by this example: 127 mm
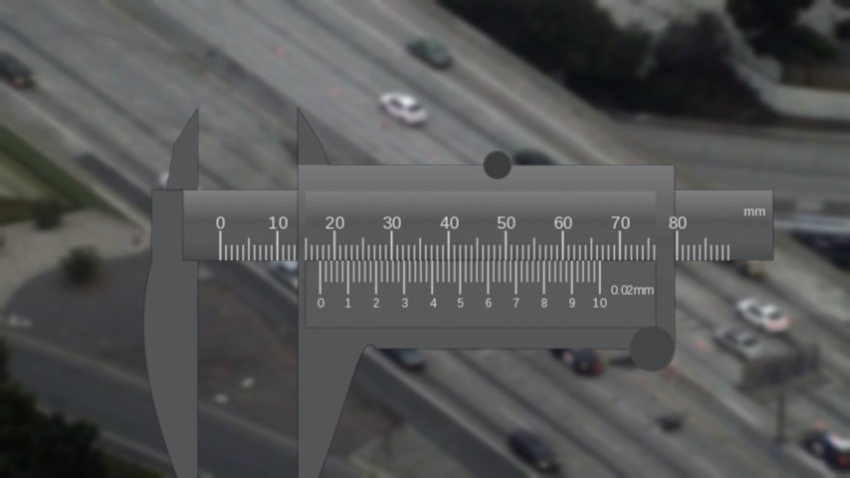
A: 17.5 mm
